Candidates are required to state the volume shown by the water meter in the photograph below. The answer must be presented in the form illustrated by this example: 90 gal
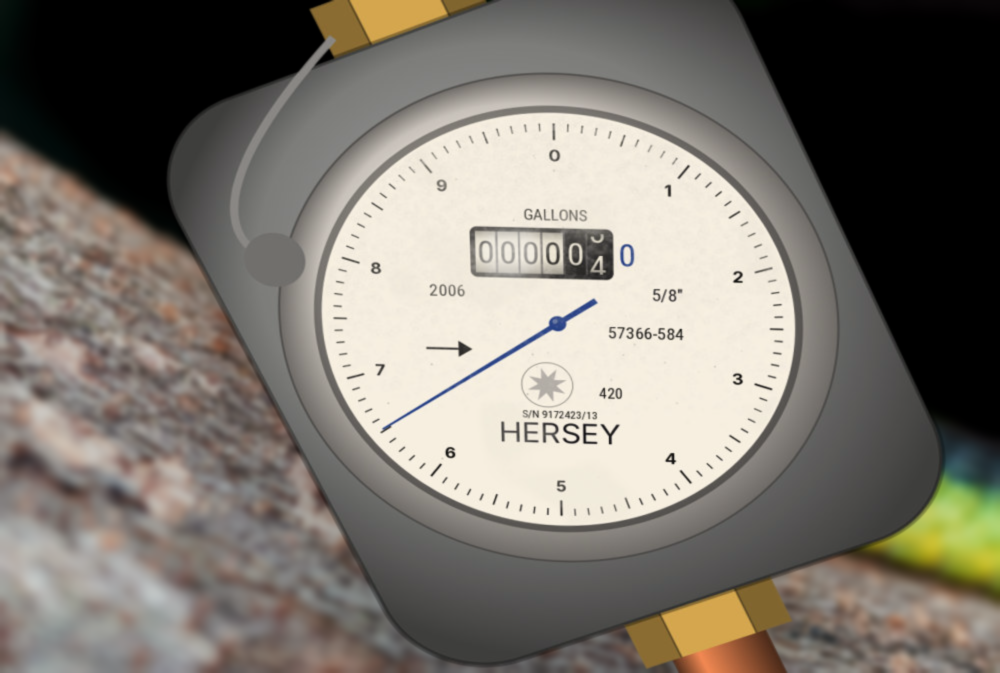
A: 36.5 gal
